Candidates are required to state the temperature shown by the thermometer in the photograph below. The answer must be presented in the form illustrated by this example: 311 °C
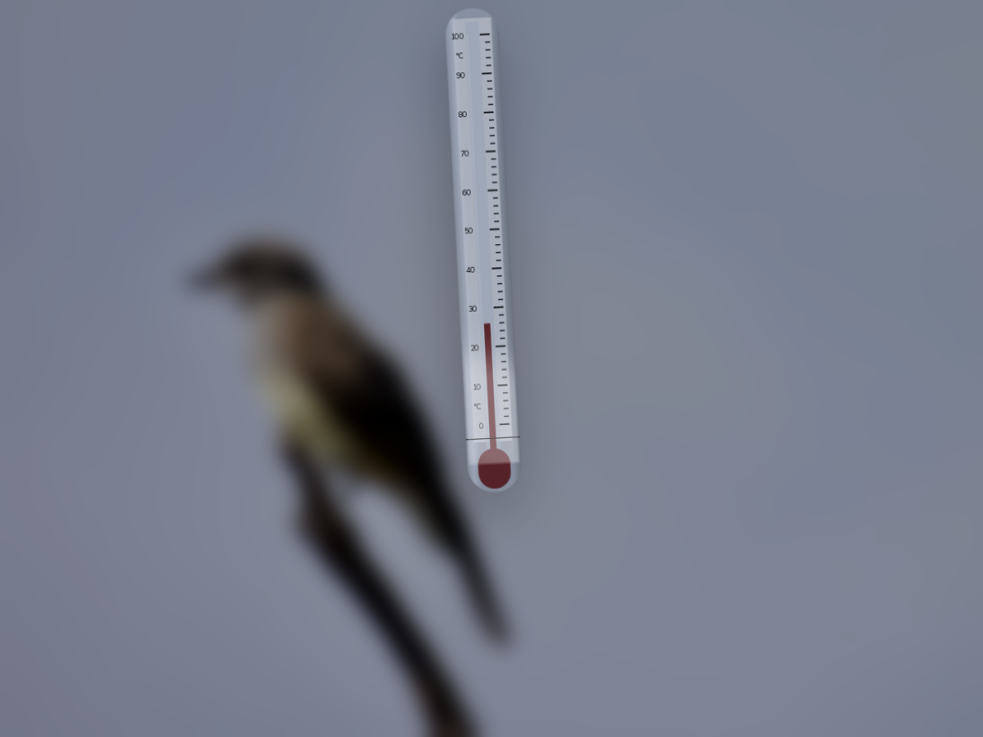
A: 26 °C
